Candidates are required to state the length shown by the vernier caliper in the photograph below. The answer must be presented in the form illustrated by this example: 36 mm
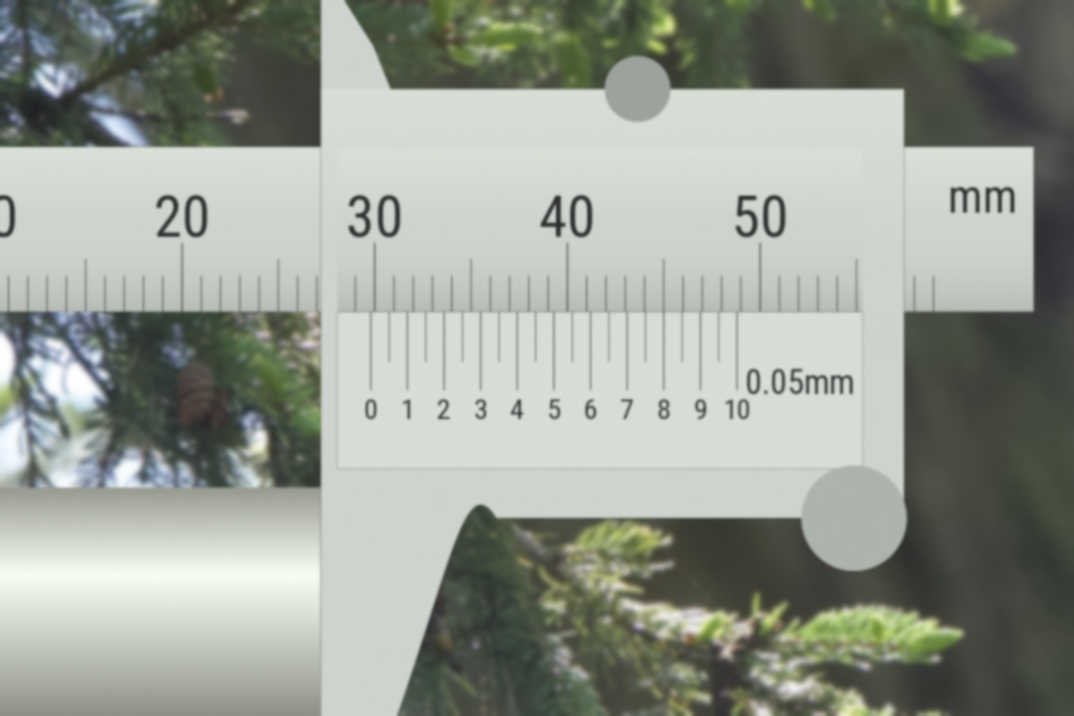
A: 29.8 mm
